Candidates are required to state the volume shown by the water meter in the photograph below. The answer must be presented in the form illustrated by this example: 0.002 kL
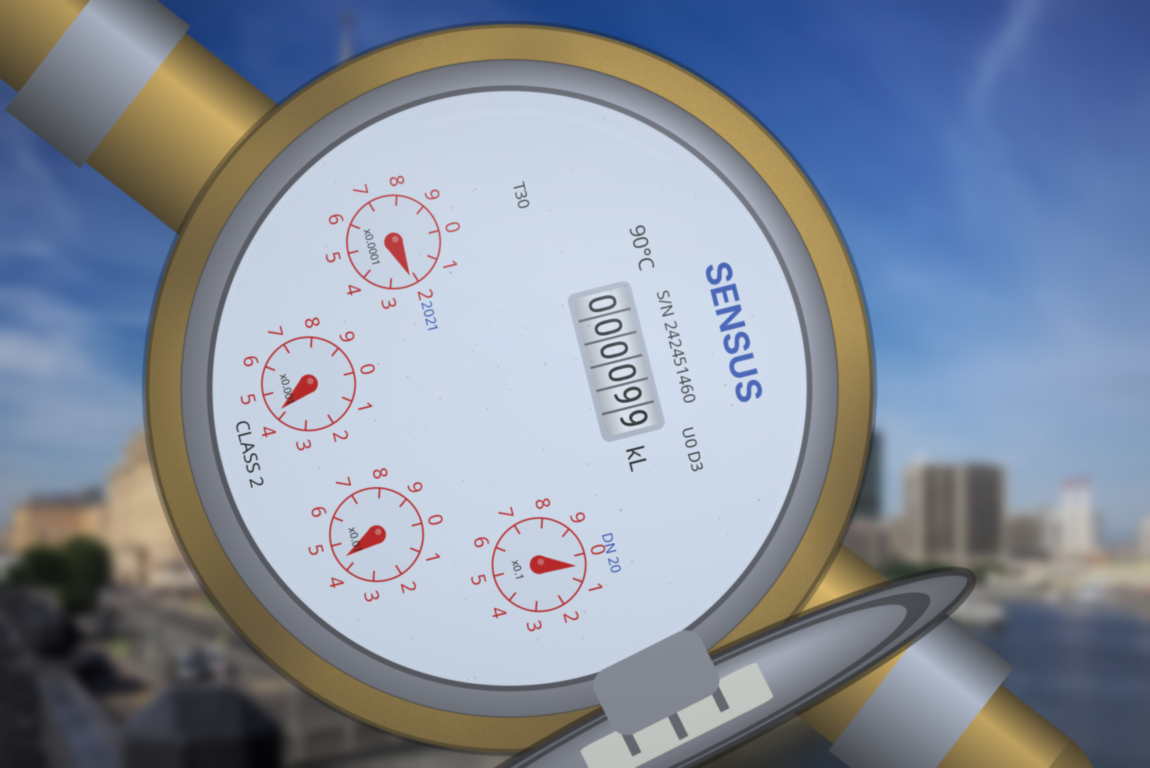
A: 99.0442 kL
